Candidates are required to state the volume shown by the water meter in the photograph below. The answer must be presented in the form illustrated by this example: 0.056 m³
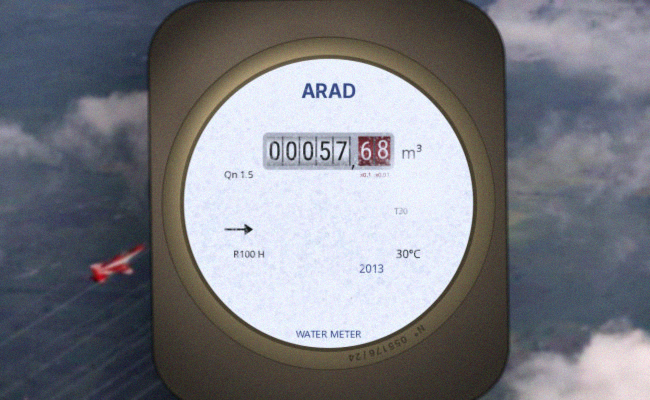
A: 57.68 m³
